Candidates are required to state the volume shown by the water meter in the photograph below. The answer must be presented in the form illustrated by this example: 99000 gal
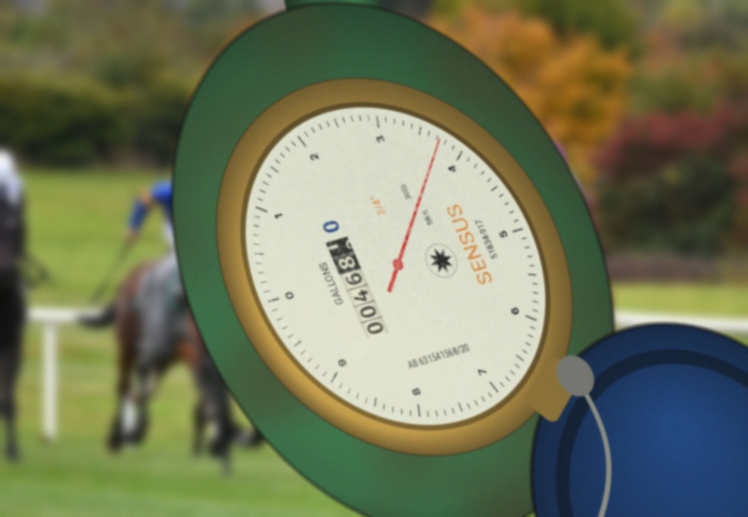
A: 46813.7 gal
